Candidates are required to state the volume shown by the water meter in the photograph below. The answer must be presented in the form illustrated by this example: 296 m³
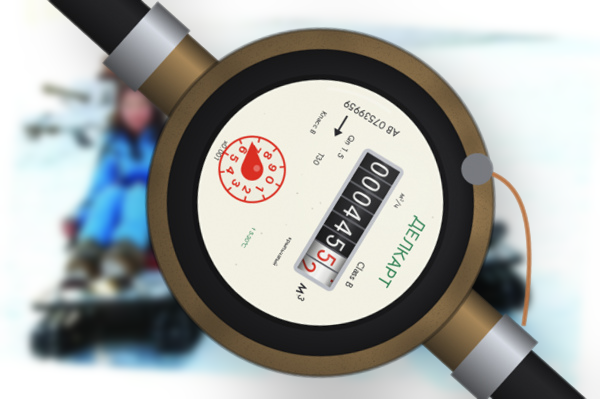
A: 445.516 m³
